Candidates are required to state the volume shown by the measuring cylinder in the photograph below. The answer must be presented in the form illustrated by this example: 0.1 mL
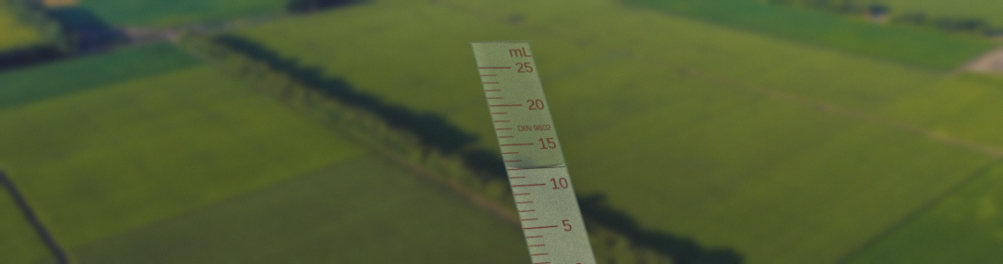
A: 12 mL
